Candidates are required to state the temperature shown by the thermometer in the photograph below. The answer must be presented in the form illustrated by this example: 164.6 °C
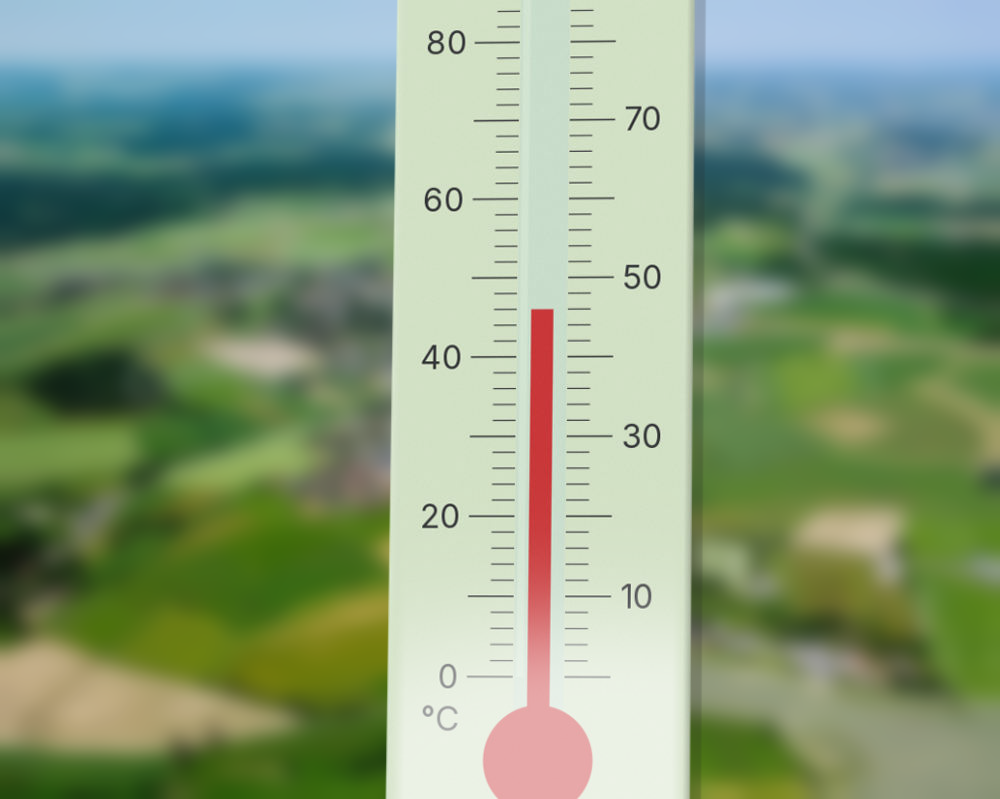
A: 46 °C
